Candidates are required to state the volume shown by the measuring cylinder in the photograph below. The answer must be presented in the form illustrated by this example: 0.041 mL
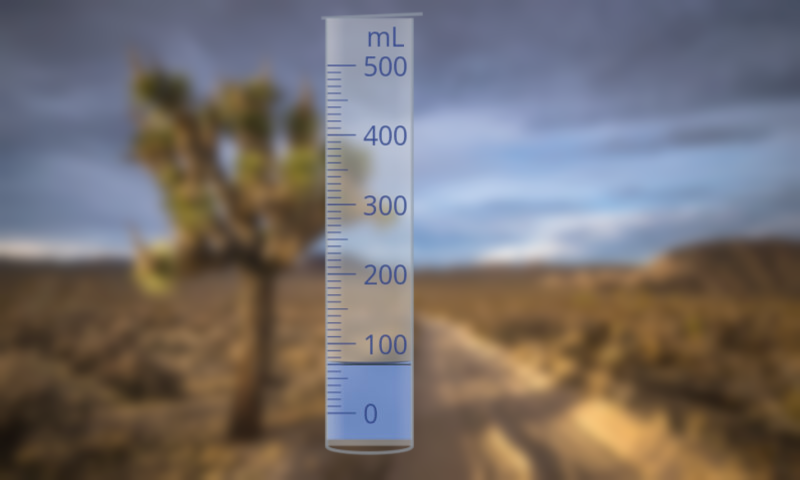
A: 70 mL
